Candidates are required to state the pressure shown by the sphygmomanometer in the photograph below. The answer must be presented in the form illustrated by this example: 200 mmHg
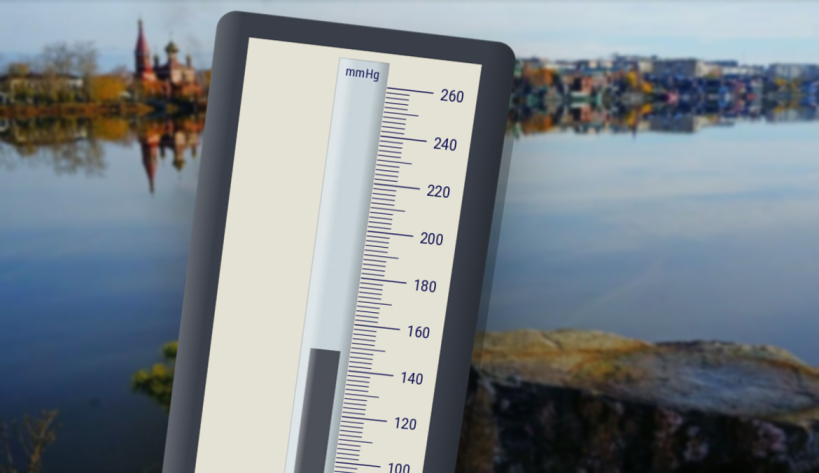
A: 148 mmHg
